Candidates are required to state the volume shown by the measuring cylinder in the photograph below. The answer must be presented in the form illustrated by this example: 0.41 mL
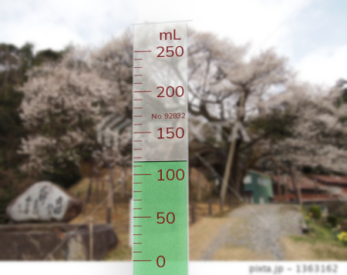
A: 115 mL
